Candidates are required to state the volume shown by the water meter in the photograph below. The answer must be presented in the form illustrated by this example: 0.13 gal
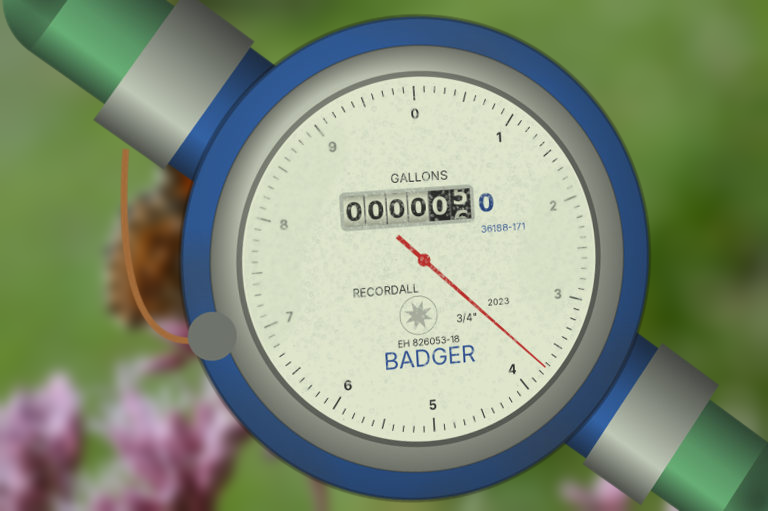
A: 53.7 gal
